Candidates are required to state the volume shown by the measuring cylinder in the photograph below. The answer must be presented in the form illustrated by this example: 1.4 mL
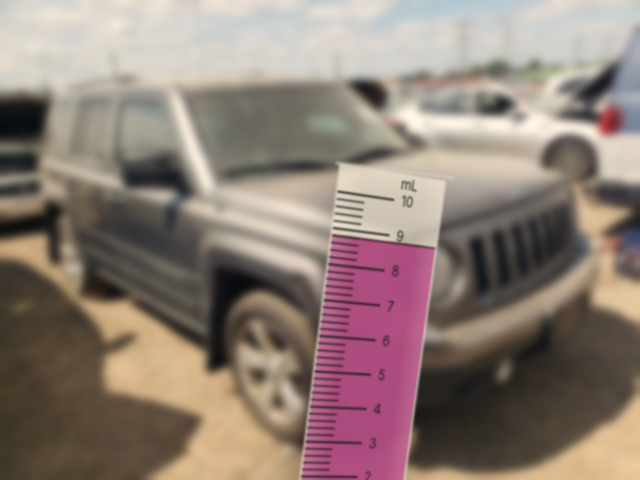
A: 8.8 mL
